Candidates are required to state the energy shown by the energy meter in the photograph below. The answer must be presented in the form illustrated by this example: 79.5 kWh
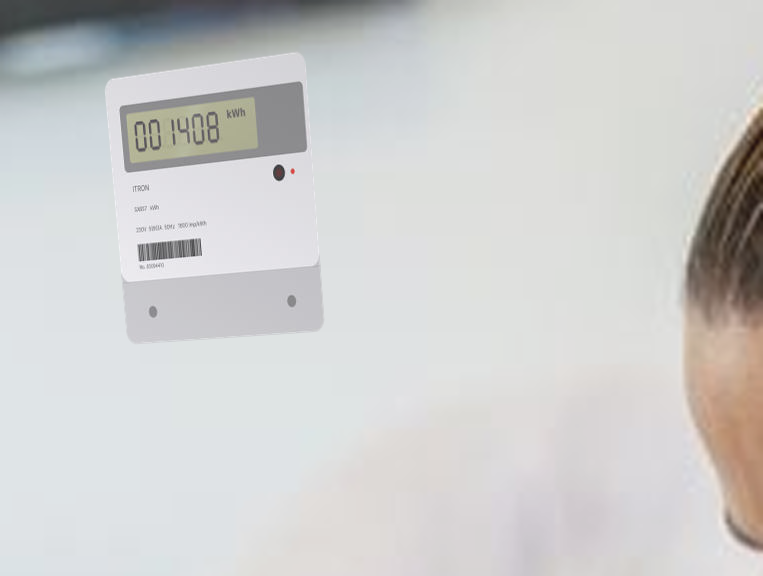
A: 1408 kWh
